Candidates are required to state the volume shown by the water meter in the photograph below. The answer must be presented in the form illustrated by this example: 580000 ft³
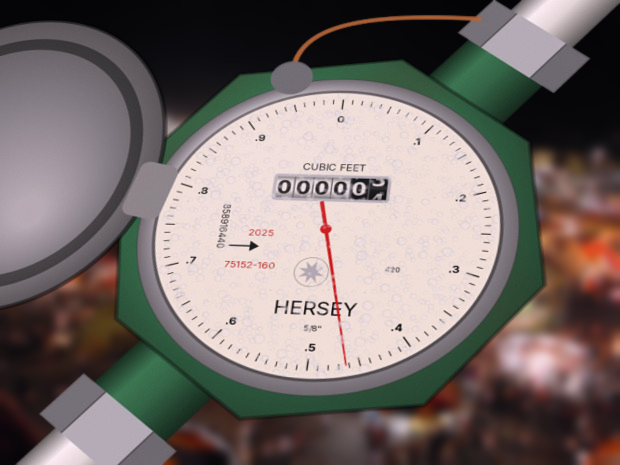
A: 3.46 ft³
